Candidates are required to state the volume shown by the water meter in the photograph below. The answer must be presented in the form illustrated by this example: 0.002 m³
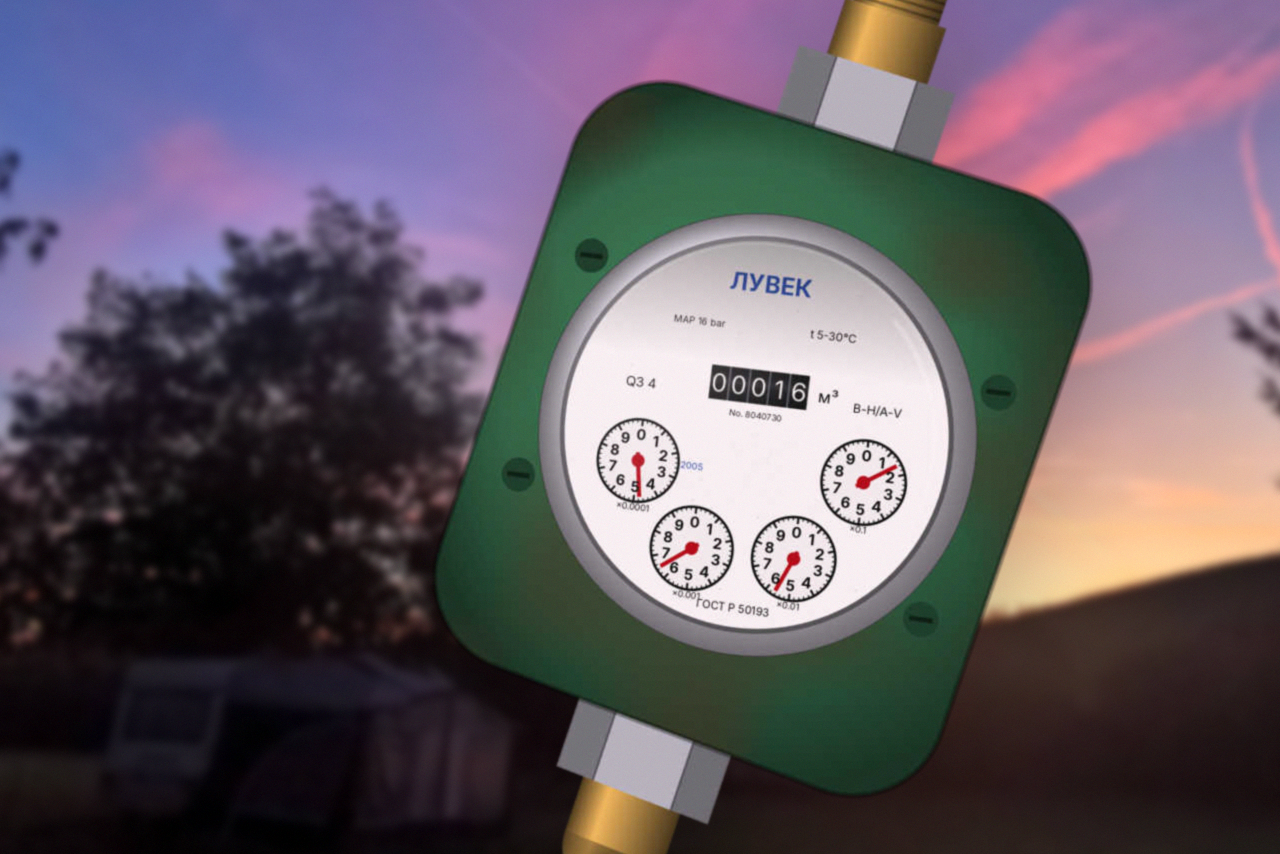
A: 16.1564 m³
